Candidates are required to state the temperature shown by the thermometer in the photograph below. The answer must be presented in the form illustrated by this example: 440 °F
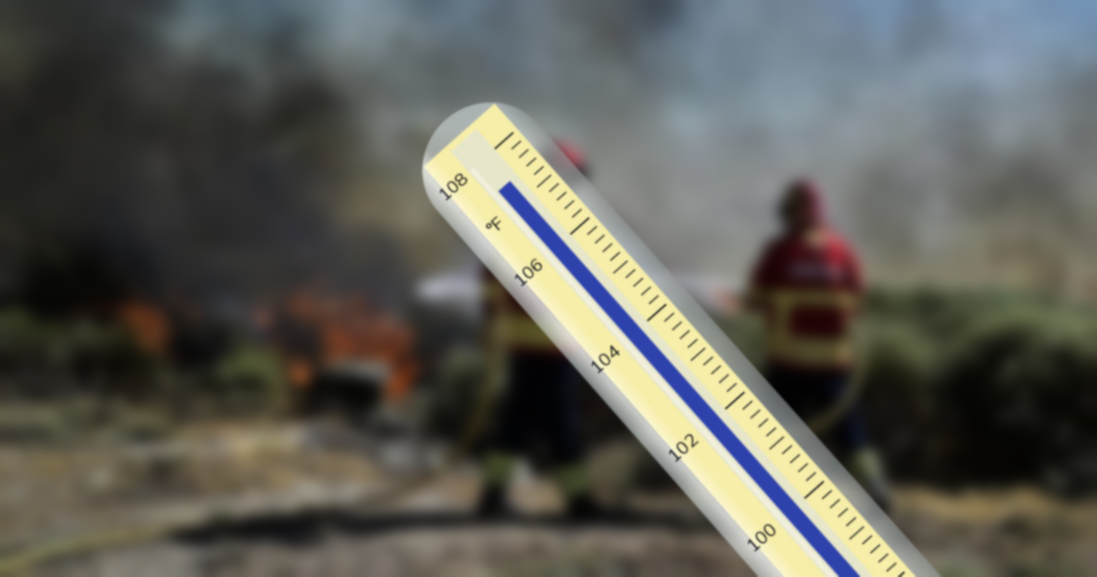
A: 107.4 °F
